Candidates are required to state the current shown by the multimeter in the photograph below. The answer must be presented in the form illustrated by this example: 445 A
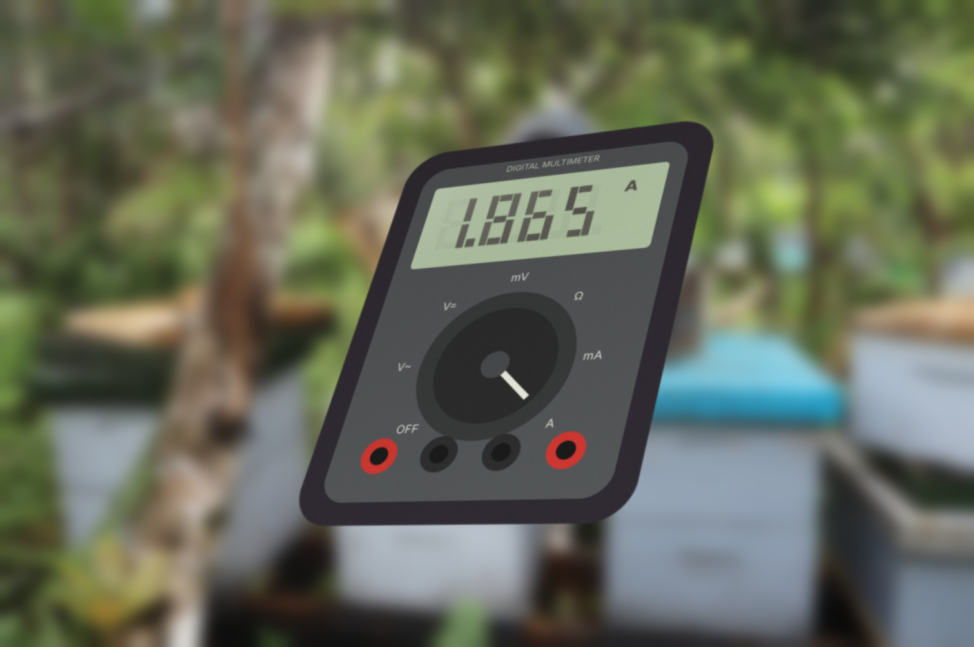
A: 1.865 A
